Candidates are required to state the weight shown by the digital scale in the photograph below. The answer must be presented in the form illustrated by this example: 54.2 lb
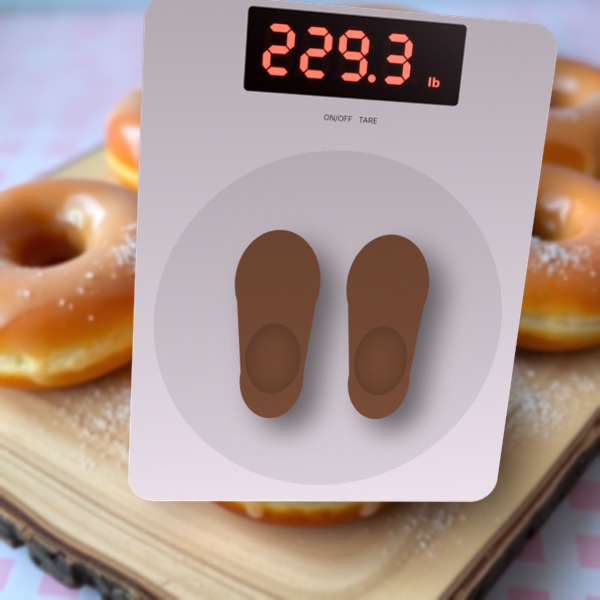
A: 229.3 lb
